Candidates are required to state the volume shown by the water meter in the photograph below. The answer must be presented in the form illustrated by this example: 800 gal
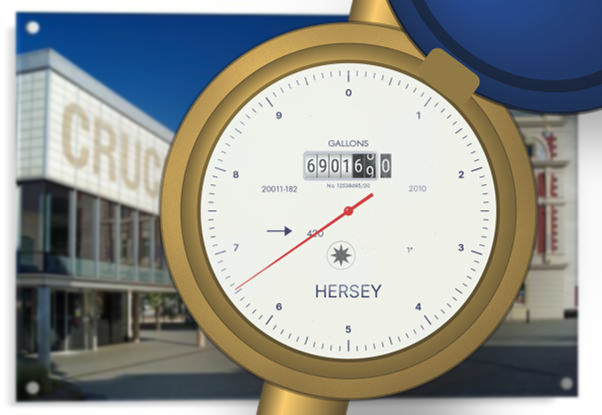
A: 6901686.5 gal
